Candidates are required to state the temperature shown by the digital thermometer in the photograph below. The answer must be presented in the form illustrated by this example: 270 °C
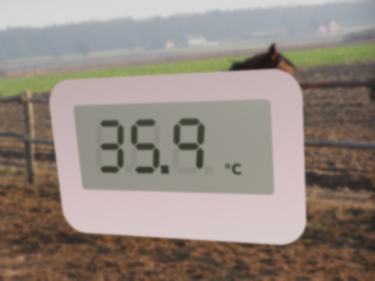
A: 35.9 °C
